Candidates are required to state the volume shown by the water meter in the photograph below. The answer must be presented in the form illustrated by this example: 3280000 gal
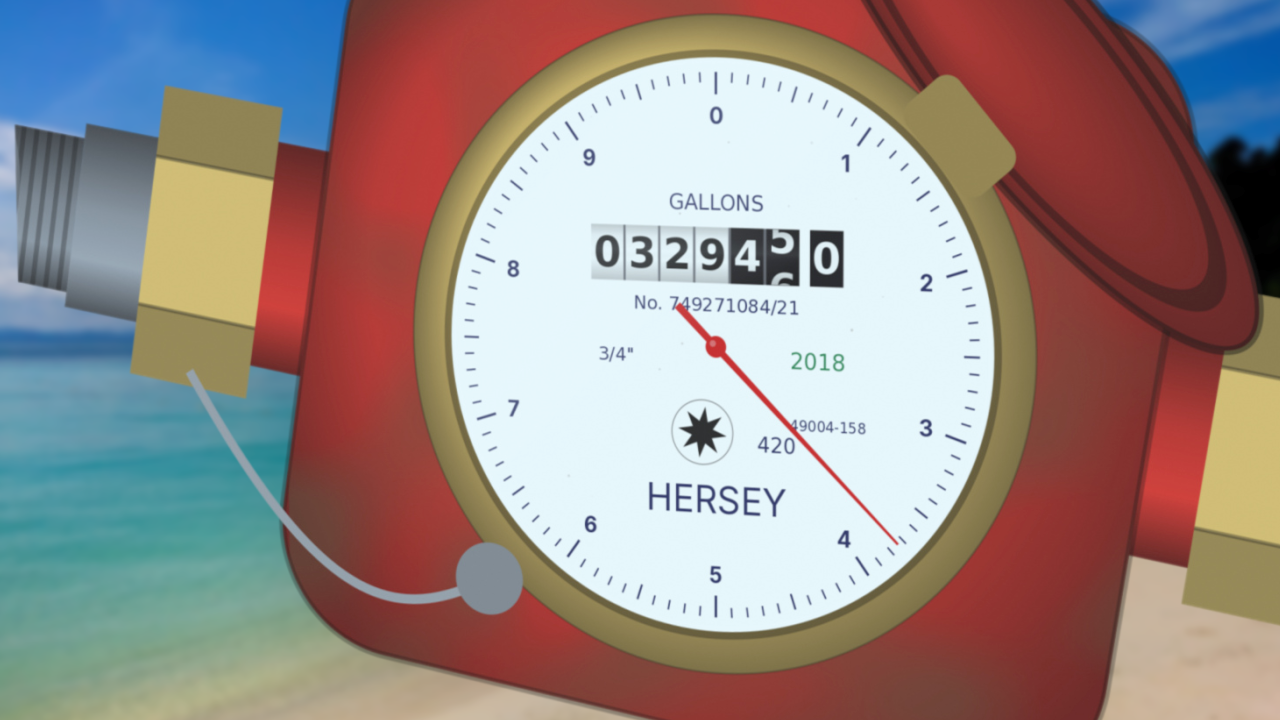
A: 329453.7 gal
